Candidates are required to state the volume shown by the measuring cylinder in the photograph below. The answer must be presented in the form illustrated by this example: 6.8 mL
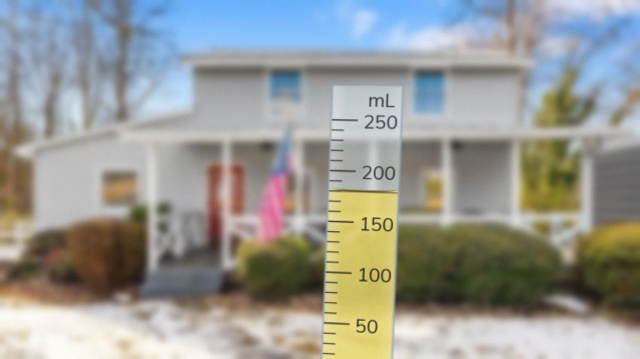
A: 180 mL
